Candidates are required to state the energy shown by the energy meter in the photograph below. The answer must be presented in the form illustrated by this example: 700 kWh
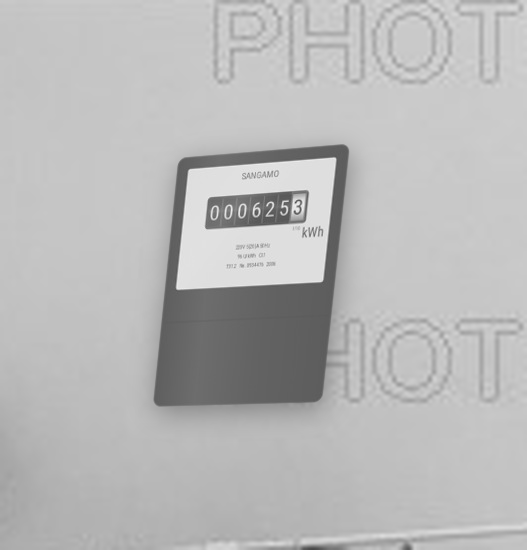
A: 625.3 kWh
